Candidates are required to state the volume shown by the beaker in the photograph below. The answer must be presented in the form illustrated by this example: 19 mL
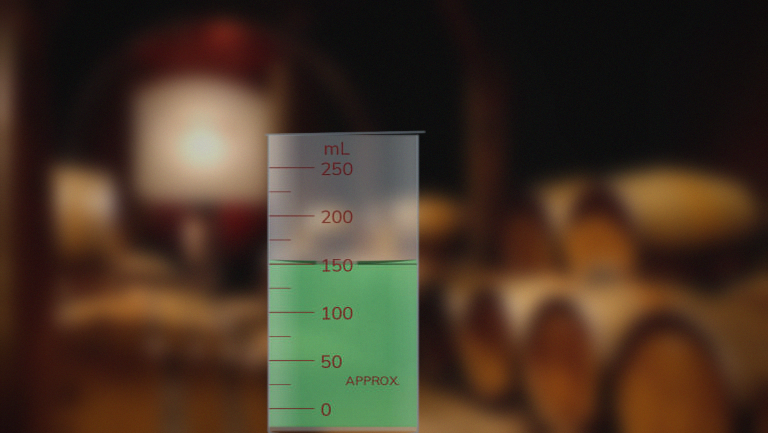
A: 150 mL
